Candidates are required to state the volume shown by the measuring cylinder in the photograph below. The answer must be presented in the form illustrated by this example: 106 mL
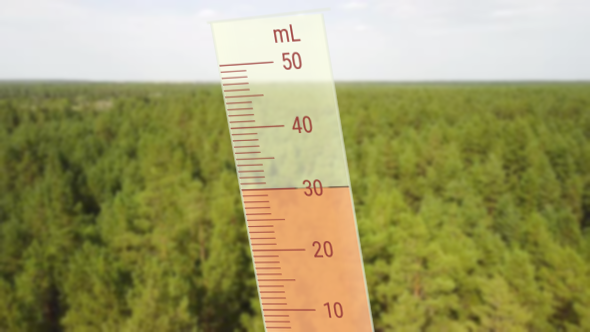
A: 30 mL
